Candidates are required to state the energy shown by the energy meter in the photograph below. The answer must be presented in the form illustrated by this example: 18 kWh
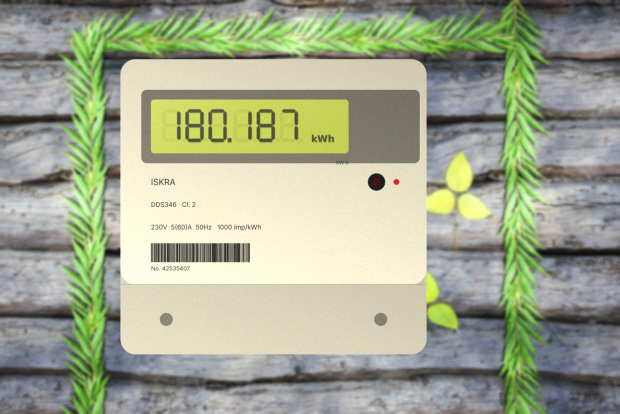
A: 180.187 kWh
